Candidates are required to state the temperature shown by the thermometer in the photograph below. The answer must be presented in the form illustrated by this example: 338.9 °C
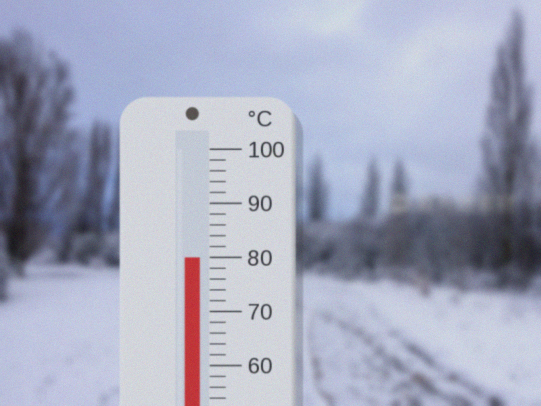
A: 80 °C
